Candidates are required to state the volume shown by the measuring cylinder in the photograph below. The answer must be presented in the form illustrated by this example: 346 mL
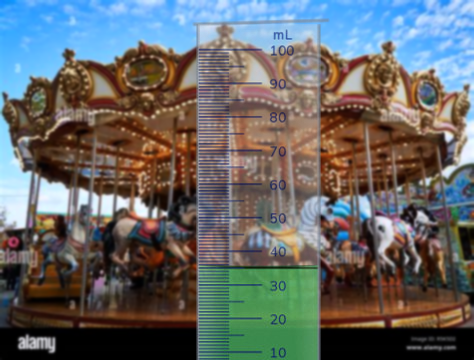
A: 35 mL
